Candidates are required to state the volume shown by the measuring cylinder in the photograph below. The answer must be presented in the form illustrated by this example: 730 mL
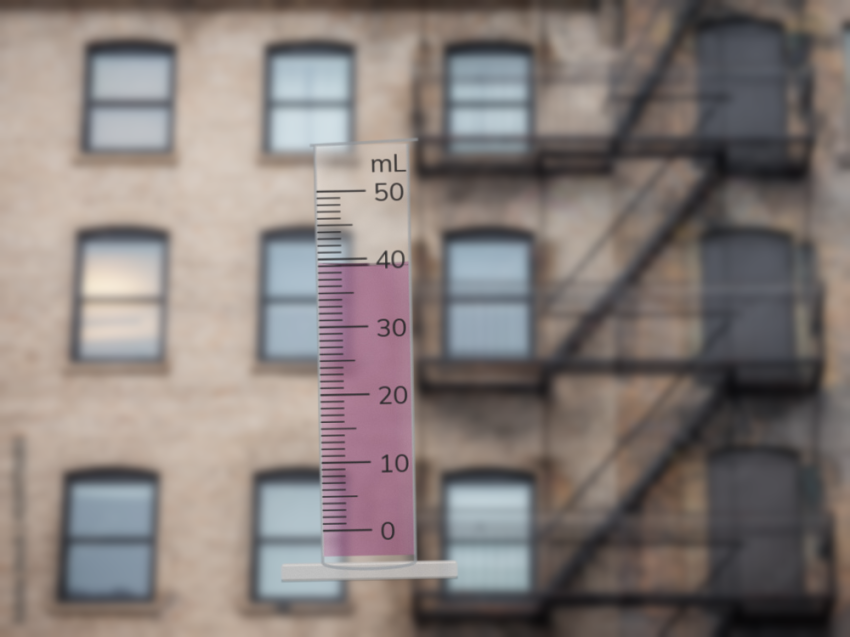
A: 39 mL
